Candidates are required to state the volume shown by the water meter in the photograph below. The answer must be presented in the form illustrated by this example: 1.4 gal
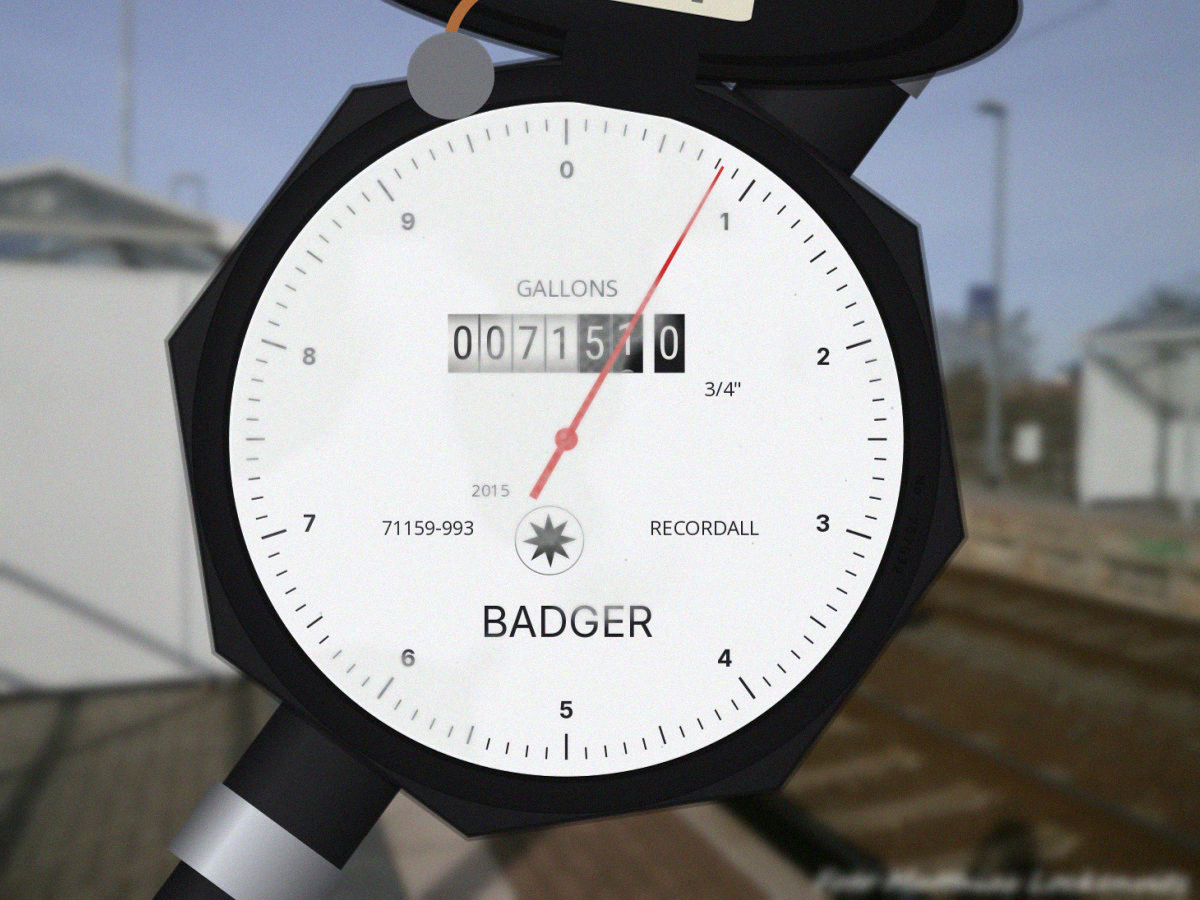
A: 71510.8 gal
